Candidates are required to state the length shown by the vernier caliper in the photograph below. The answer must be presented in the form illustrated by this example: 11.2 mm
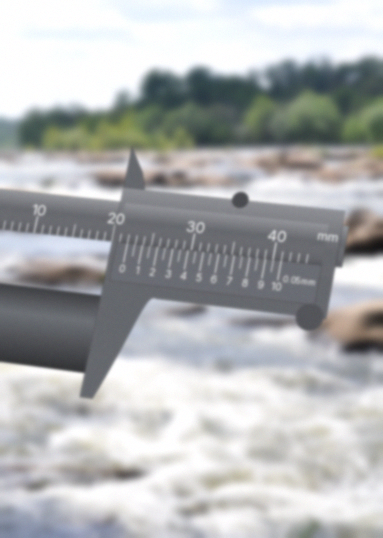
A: 22.0 mm
